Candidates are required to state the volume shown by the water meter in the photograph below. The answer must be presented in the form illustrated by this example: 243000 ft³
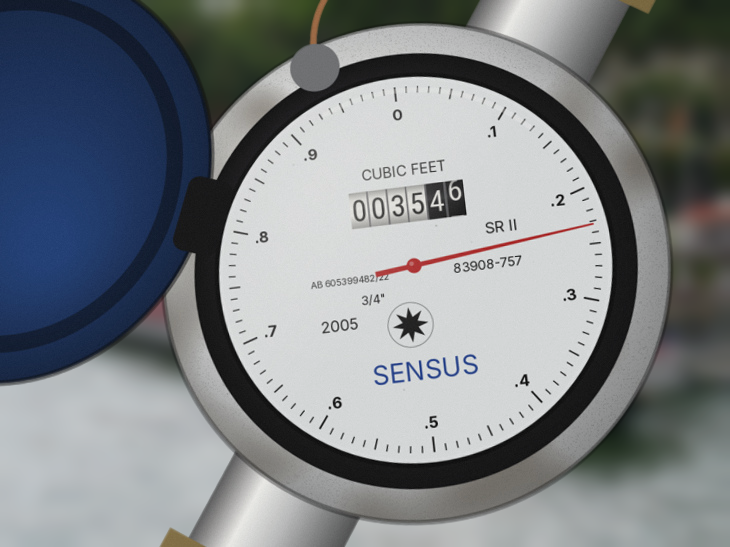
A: 3546.23 ft³
